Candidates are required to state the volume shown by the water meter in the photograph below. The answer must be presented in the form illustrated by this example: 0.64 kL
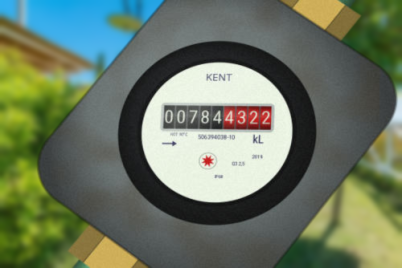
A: 784.4322 kL
